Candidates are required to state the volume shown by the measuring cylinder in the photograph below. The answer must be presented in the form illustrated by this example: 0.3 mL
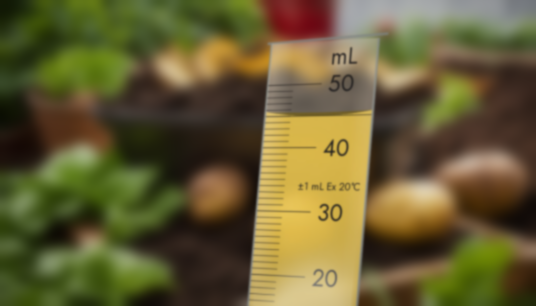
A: 45 mL
